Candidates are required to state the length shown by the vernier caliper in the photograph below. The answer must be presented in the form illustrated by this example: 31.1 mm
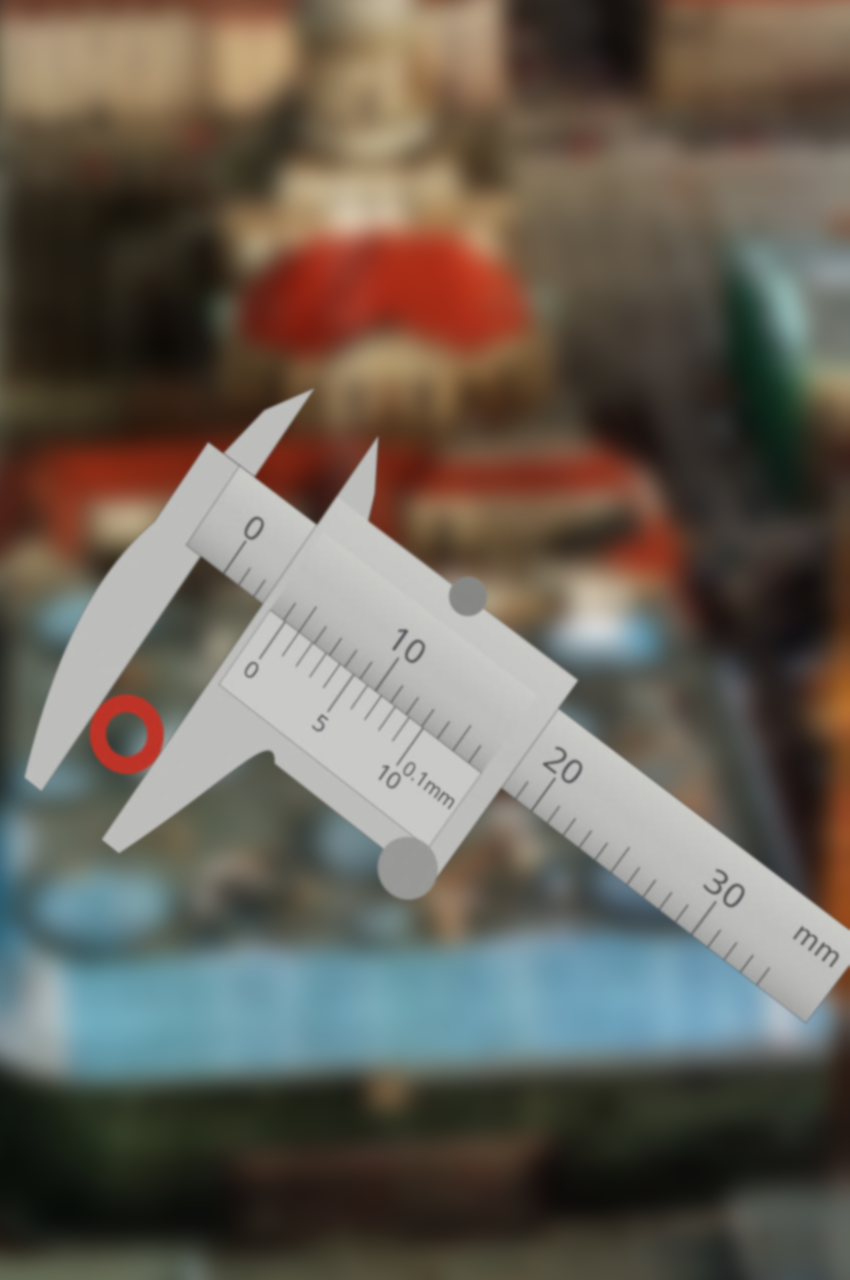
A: 4.1 mm
